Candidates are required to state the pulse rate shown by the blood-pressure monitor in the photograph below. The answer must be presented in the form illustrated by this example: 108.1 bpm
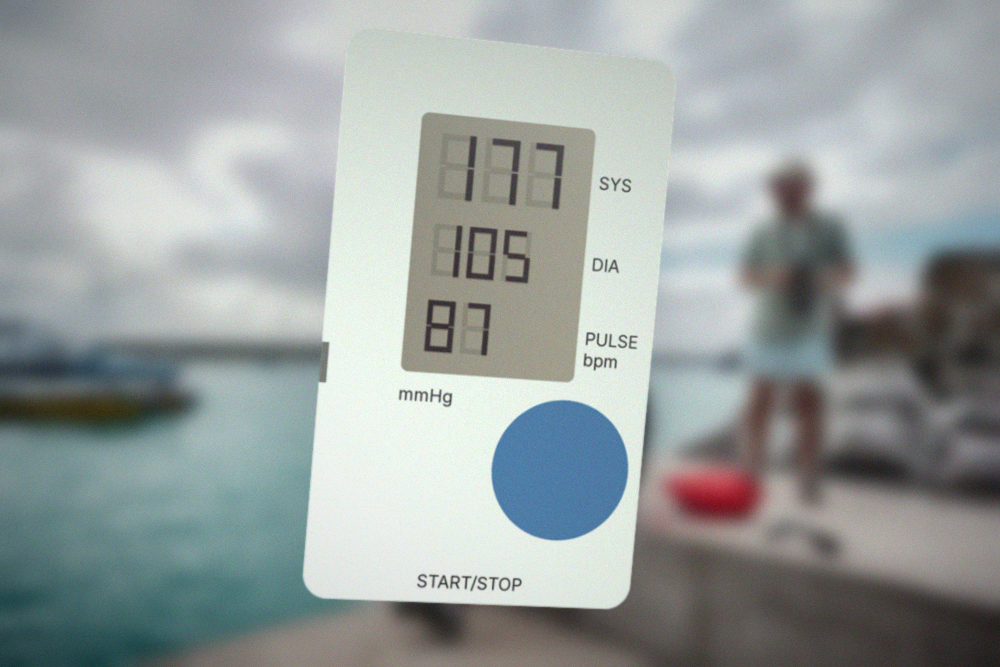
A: 87 bpm
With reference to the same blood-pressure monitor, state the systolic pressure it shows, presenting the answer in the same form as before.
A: 177 mmHg
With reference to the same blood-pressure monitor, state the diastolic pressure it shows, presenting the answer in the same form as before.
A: 105 mmHg
